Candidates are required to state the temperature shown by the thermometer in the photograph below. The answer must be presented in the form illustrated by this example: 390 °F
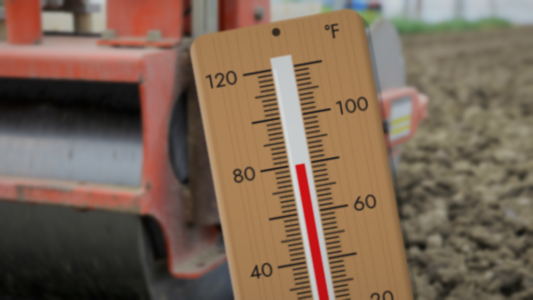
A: 80 °F
